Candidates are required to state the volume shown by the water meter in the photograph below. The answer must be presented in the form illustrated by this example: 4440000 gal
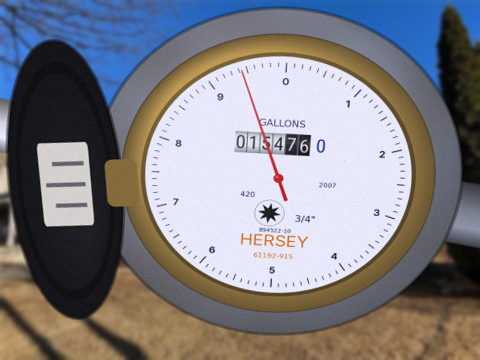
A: 154759.4 gal
